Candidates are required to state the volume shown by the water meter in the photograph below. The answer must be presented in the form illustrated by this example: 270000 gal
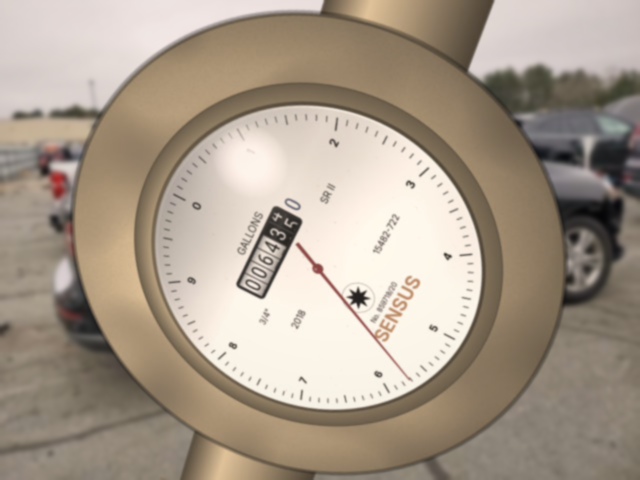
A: 64345.7 gal
